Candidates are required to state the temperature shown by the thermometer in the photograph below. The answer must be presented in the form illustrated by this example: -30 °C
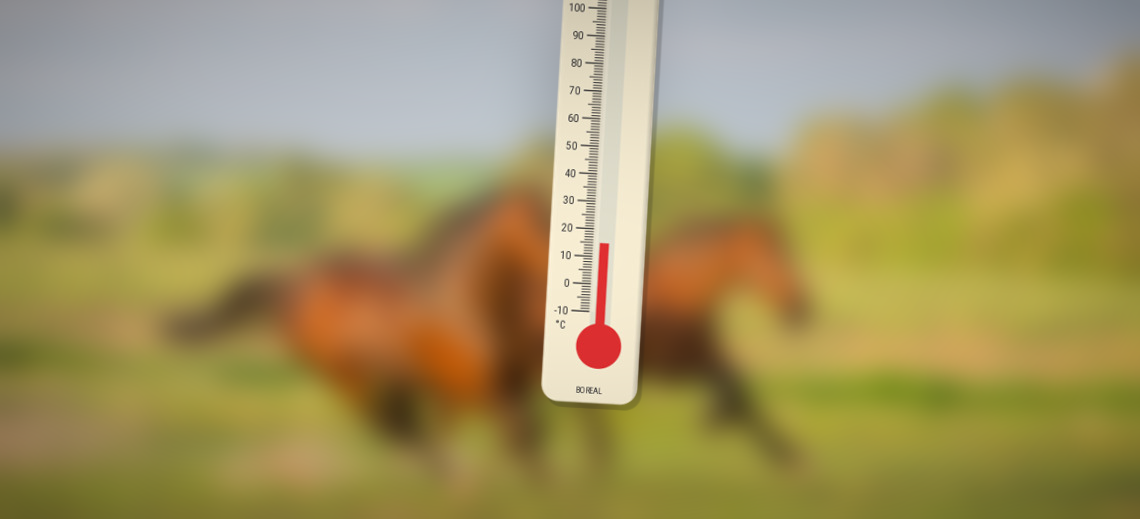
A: 15 °C
